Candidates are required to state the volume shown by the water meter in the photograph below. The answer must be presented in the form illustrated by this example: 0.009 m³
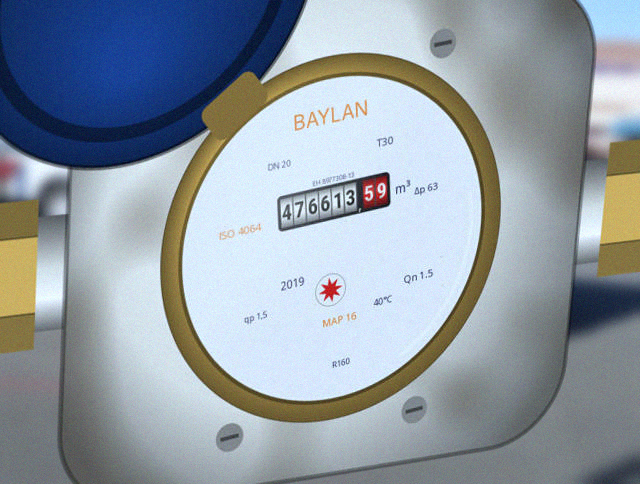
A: 476613.59 m³
